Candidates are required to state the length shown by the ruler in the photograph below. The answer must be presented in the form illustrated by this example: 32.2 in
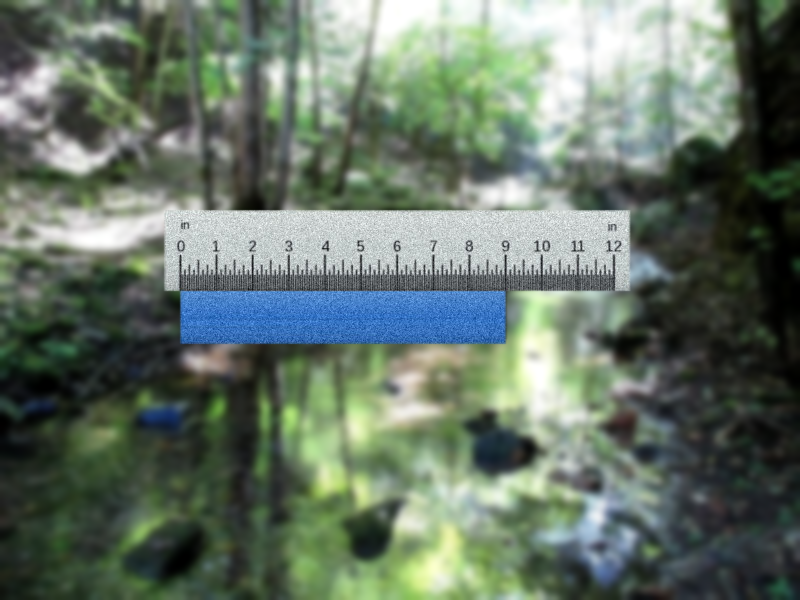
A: 9 in
